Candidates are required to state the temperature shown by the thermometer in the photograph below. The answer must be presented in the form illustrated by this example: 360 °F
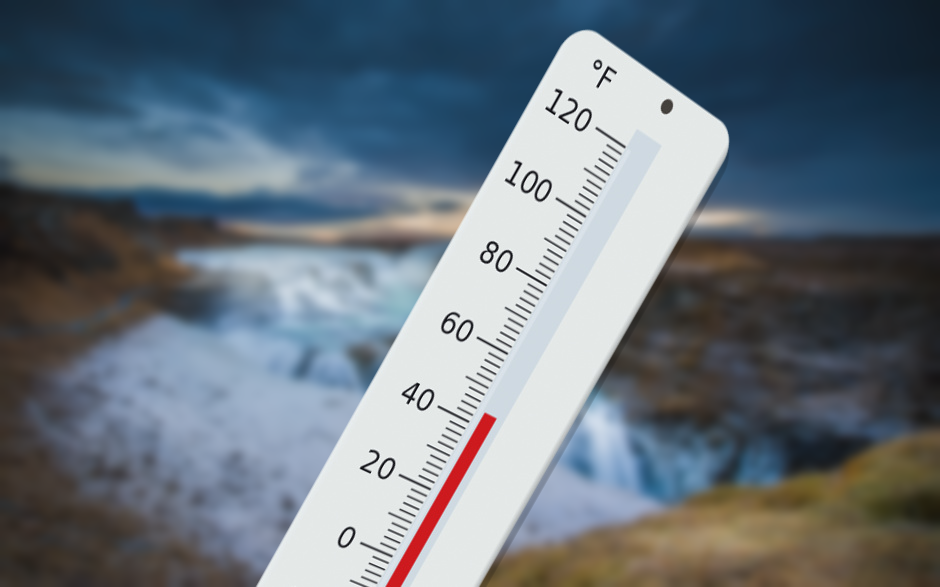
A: 44 °F
